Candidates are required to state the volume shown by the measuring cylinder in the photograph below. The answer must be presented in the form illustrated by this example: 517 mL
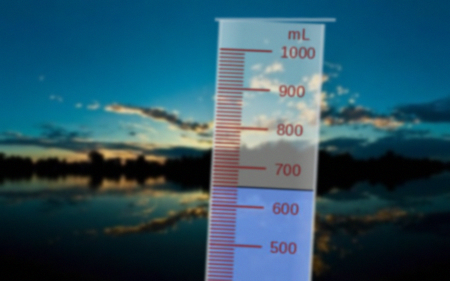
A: 650 mL
